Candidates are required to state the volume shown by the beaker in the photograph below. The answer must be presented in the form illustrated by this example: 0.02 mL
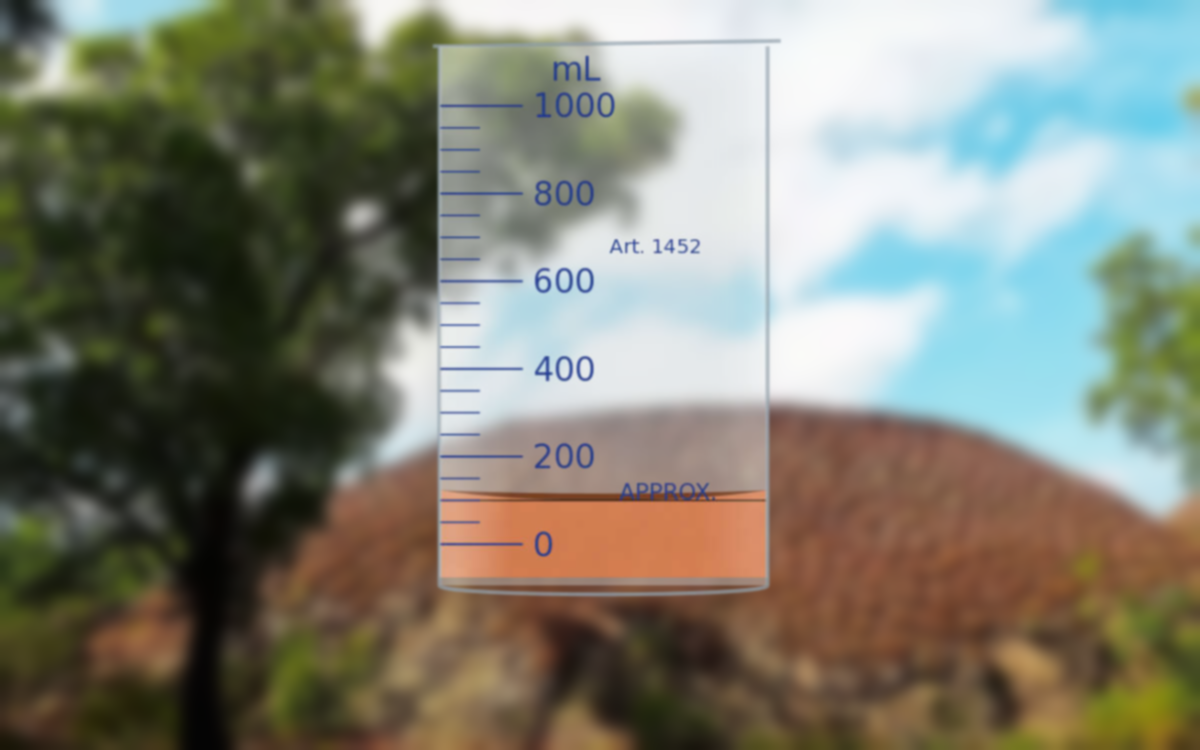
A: 100 mL
